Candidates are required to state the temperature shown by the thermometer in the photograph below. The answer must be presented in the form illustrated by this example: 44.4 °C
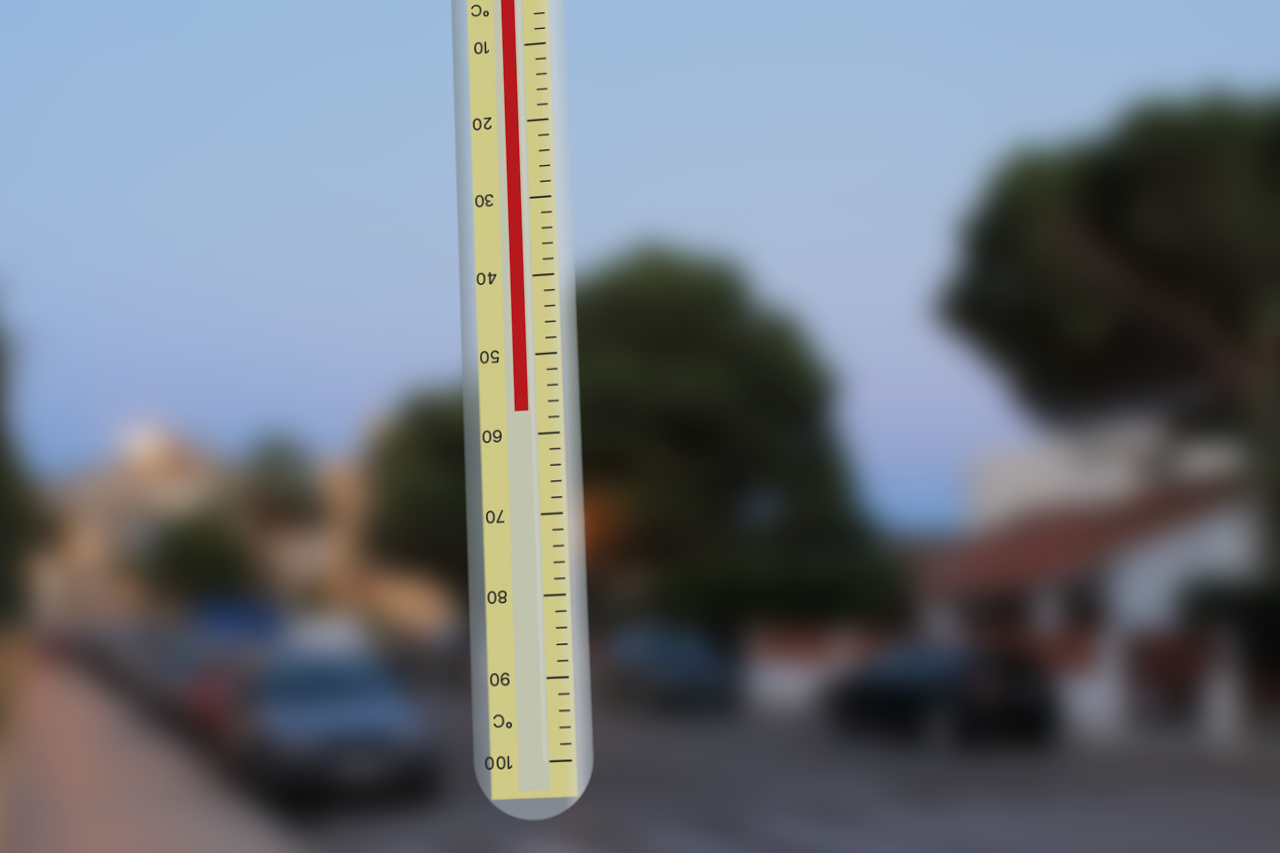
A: 57 °C
